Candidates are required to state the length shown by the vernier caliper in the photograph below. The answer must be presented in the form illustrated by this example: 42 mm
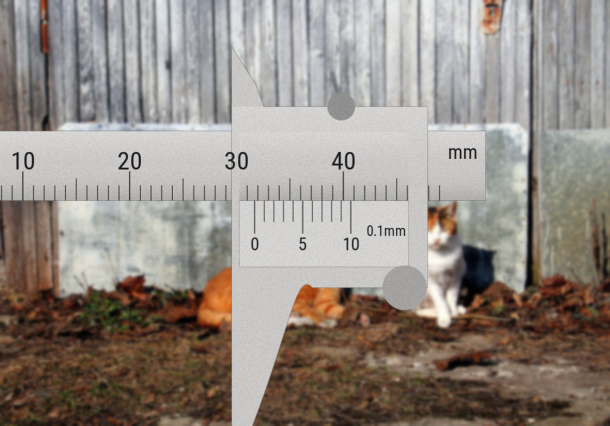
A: 31.7 mm
